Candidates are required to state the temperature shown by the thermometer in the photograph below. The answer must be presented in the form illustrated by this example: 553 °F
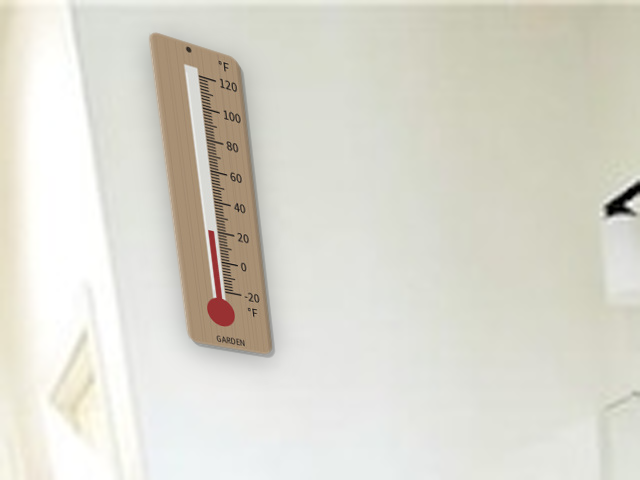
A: 20 °F
